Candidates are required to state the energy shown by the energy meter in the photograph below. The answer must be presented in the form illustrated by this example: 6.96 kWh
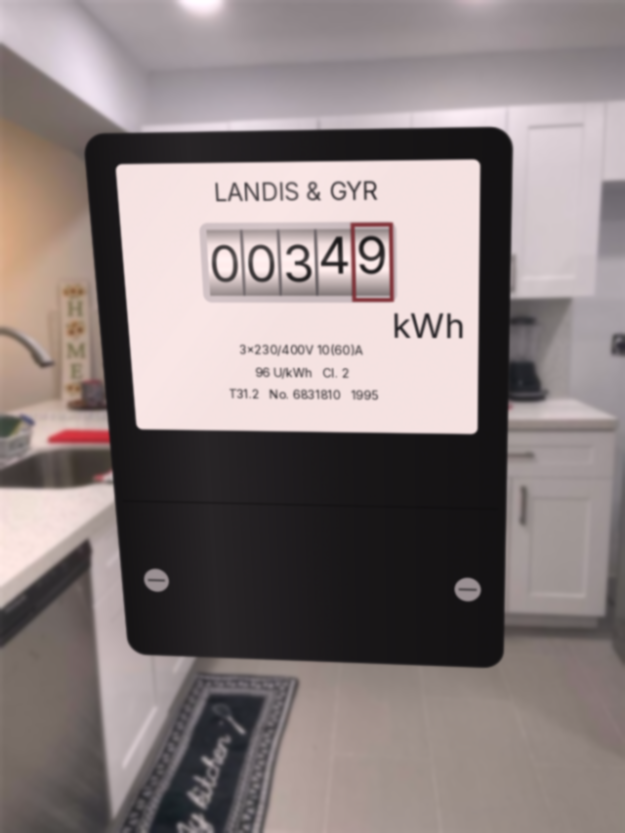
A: 34.9 kWh
